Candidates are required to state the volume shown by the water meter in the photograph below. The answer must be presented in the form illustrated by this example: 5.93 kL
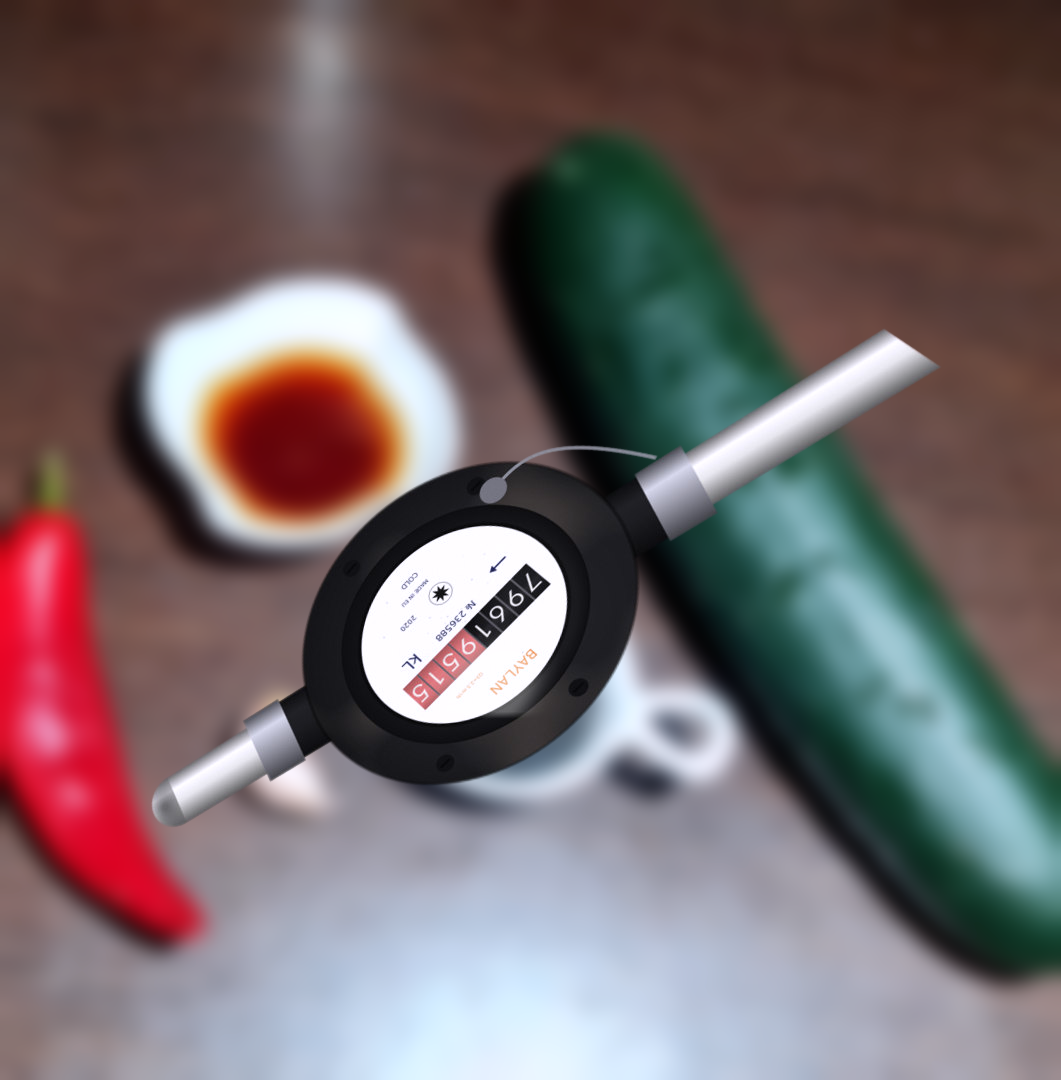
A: 7961.9515 kL
